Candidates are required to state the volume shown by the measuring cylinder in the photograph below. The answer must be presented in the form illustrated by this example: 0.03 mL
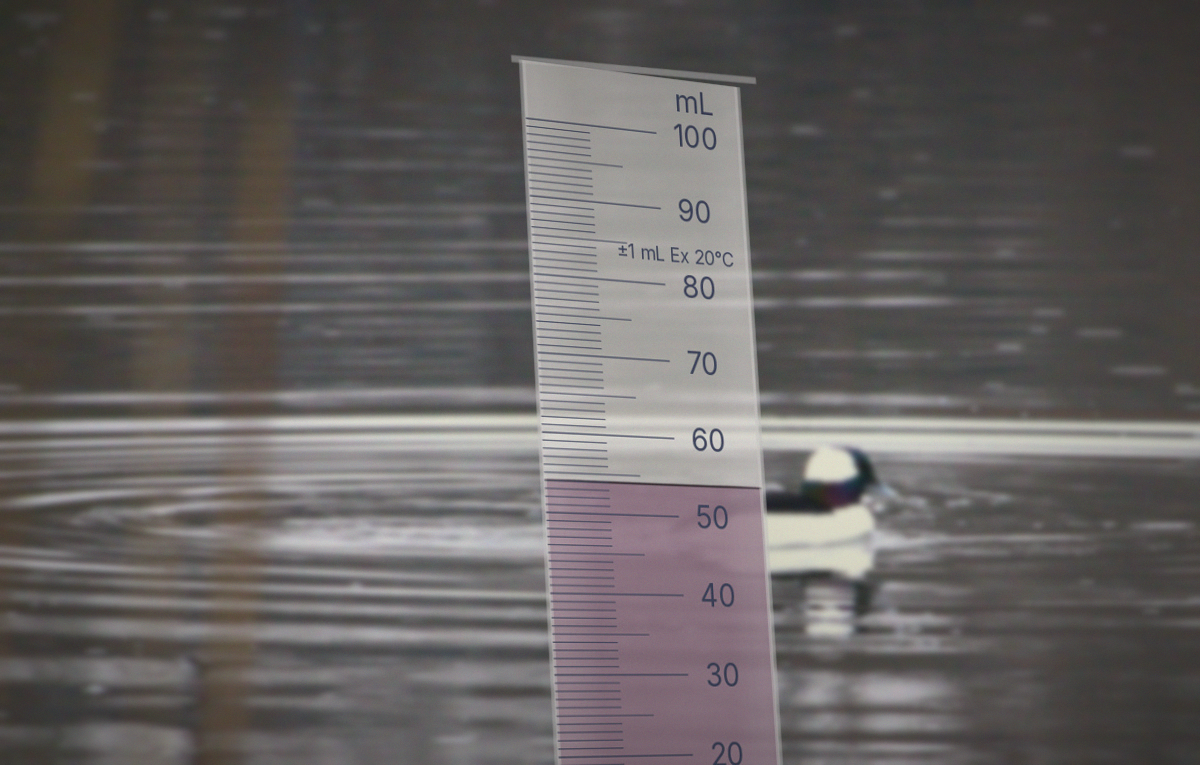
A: 54 mL
